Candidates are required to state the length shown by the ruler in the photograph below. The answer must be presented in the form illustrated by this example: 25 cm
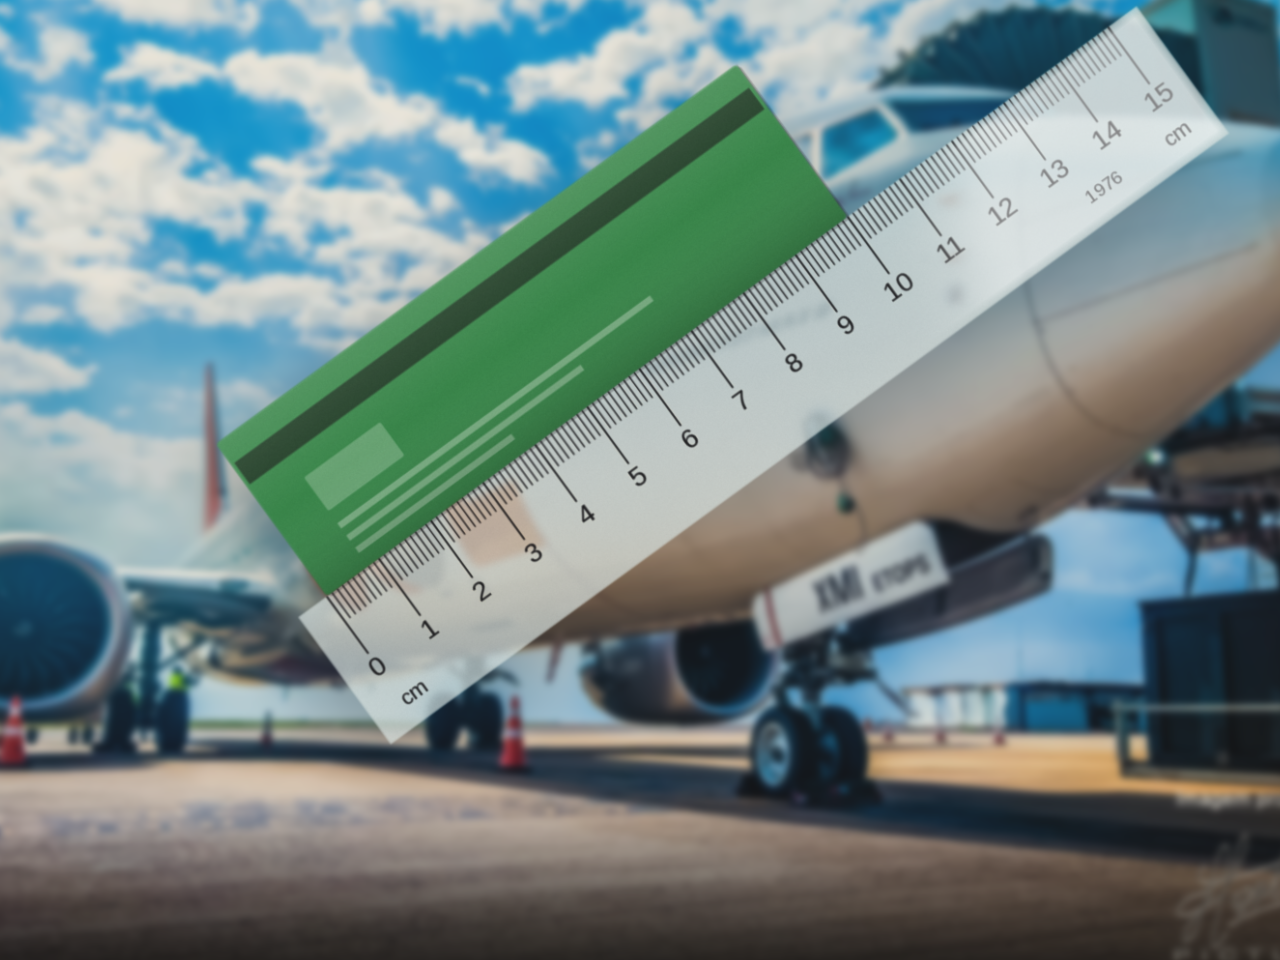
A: 10 cm
